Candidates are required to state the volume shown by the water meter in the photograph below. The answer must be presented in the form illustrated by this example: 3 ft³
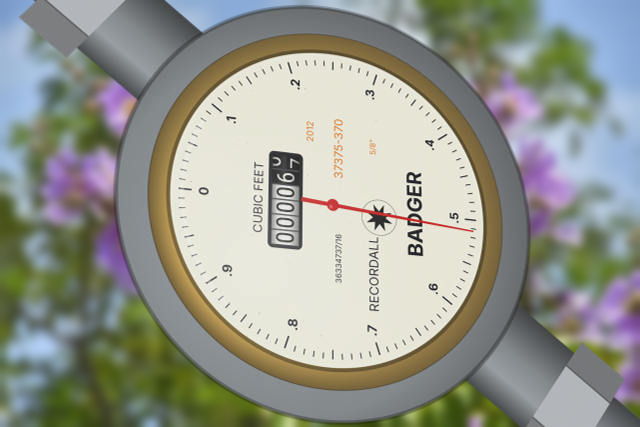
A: 66.51 ft³
